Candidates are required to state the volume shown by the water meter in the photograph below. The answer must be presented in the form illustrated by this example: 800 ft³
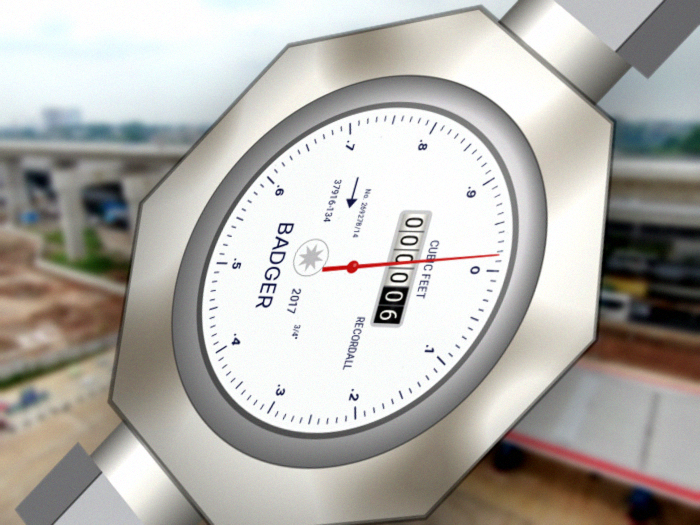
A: 5.98 ft³
